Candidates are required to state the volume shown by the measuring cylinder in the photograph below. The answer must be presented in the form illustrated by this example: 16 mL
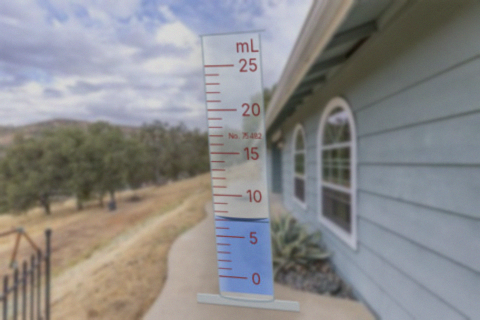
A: 7 mL
